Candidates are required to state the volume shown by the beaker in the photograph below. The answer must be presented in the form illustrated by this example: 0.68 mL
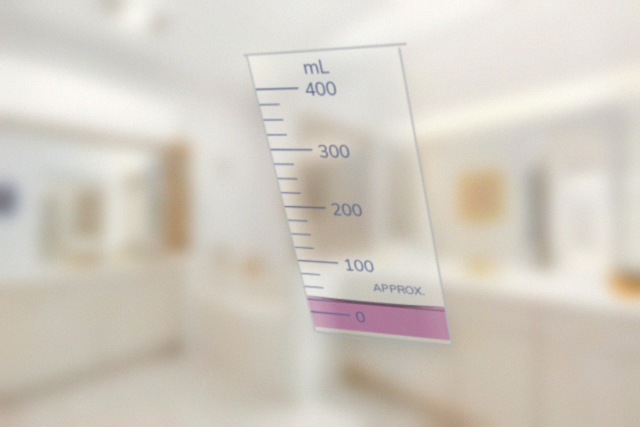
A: 25 mL
